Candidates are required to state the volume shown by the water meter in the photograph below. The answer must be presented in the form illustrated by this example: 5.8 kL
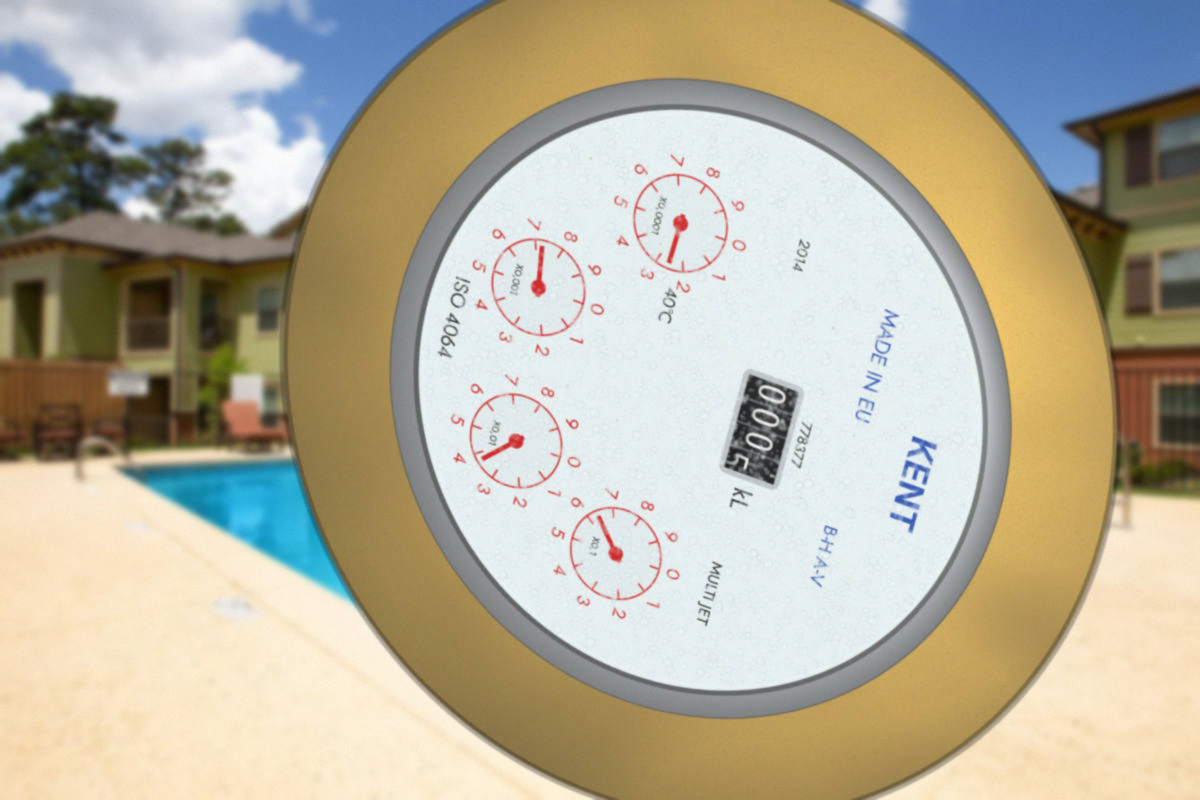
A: 4.6372 kL
